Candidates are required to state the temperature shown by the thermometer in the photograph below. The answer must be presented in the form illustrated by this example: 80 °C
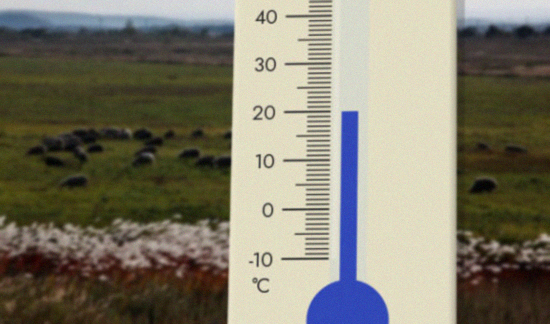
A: 20 °C
